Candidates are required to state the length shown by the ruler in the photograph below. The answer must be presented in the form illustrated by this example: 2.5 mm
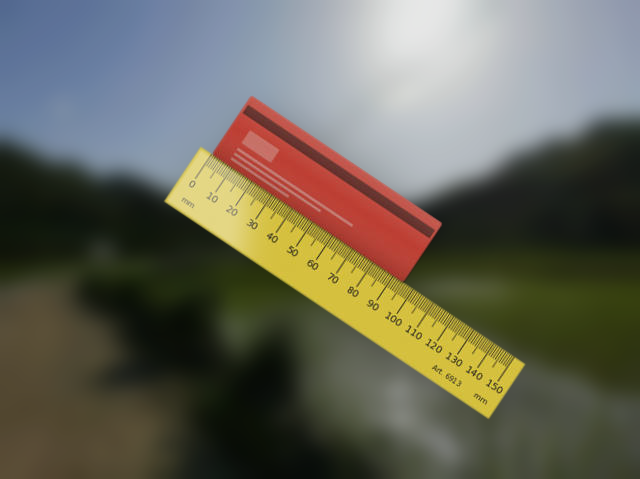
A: 95 mm
